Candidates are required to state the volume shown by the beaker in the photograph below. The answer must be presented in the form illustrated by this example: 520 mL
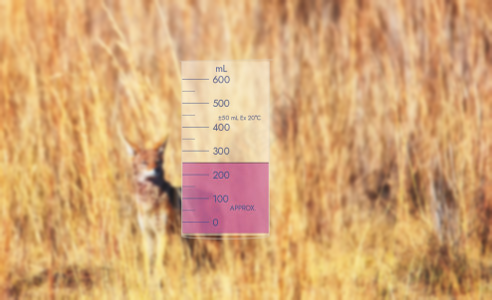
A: 250 mL
